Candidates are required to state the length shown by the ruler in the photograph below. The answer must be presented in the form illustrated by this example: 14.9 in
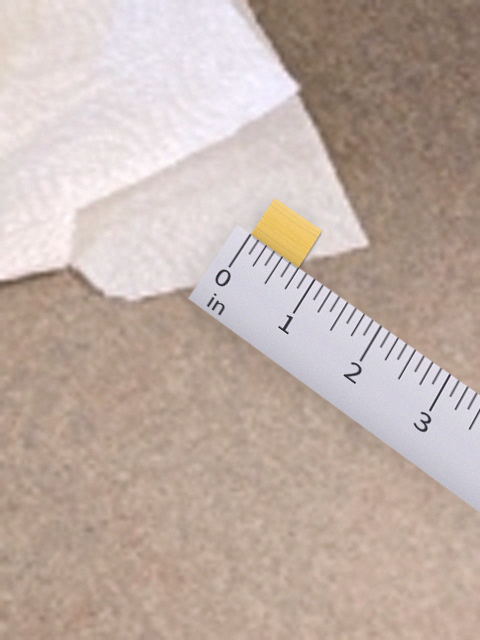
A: 0.75 in
